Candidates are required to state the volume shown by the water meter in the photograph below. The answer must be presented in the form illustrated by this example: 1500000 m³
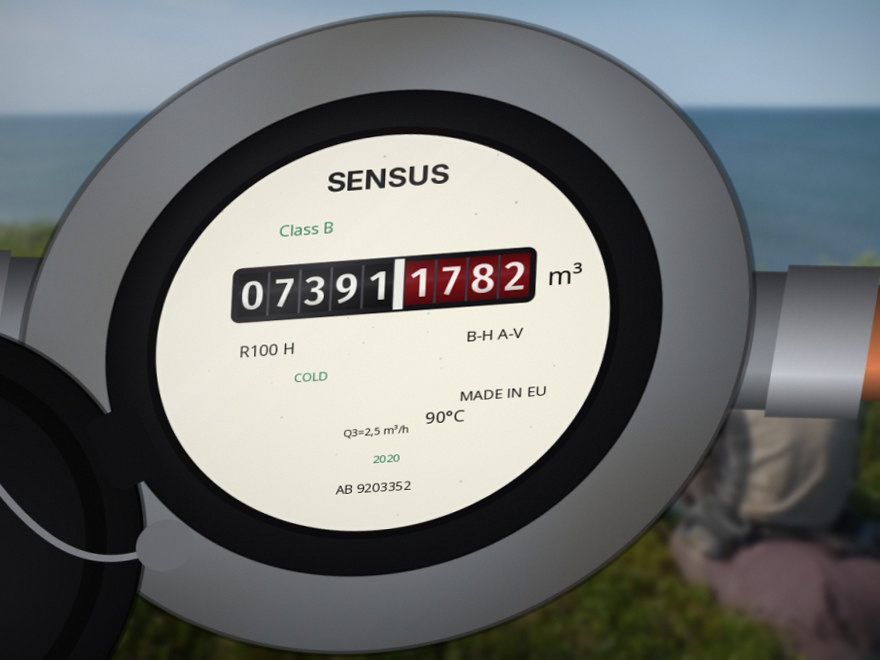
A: 7391.1782 m³
